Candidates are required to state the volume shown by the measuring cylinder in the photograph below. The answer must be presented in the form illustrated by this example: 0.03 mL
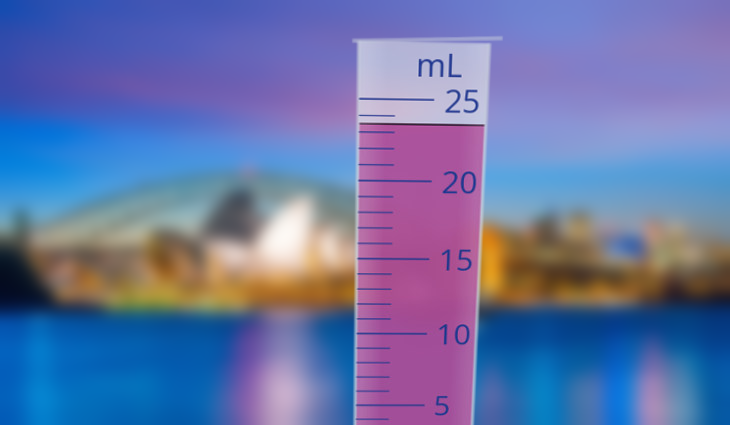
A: 23.5 mL
